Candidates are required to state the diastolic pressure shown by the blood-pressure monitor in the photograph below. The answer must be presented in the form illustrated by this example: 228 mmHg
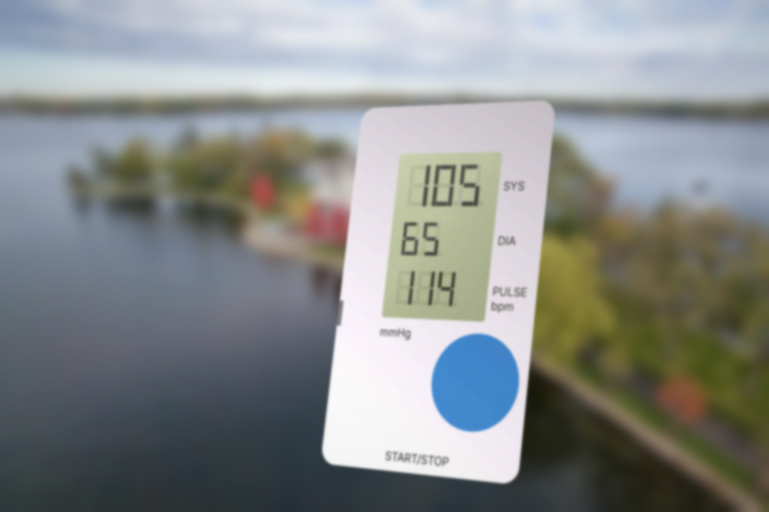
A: 65 mmHg
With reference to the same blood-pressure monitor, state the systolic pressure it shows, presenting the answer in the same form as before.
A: 105 mmHg
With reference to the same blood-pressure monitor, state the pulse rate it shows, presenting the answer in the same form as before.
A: 114 bpm
